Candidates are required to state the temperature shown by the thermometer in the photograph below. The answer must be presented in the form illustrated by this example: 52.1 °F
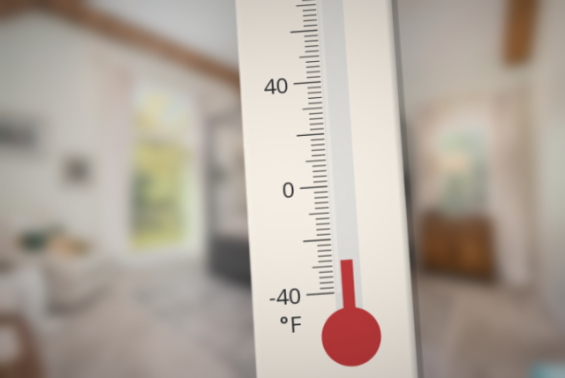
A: -28 °F
